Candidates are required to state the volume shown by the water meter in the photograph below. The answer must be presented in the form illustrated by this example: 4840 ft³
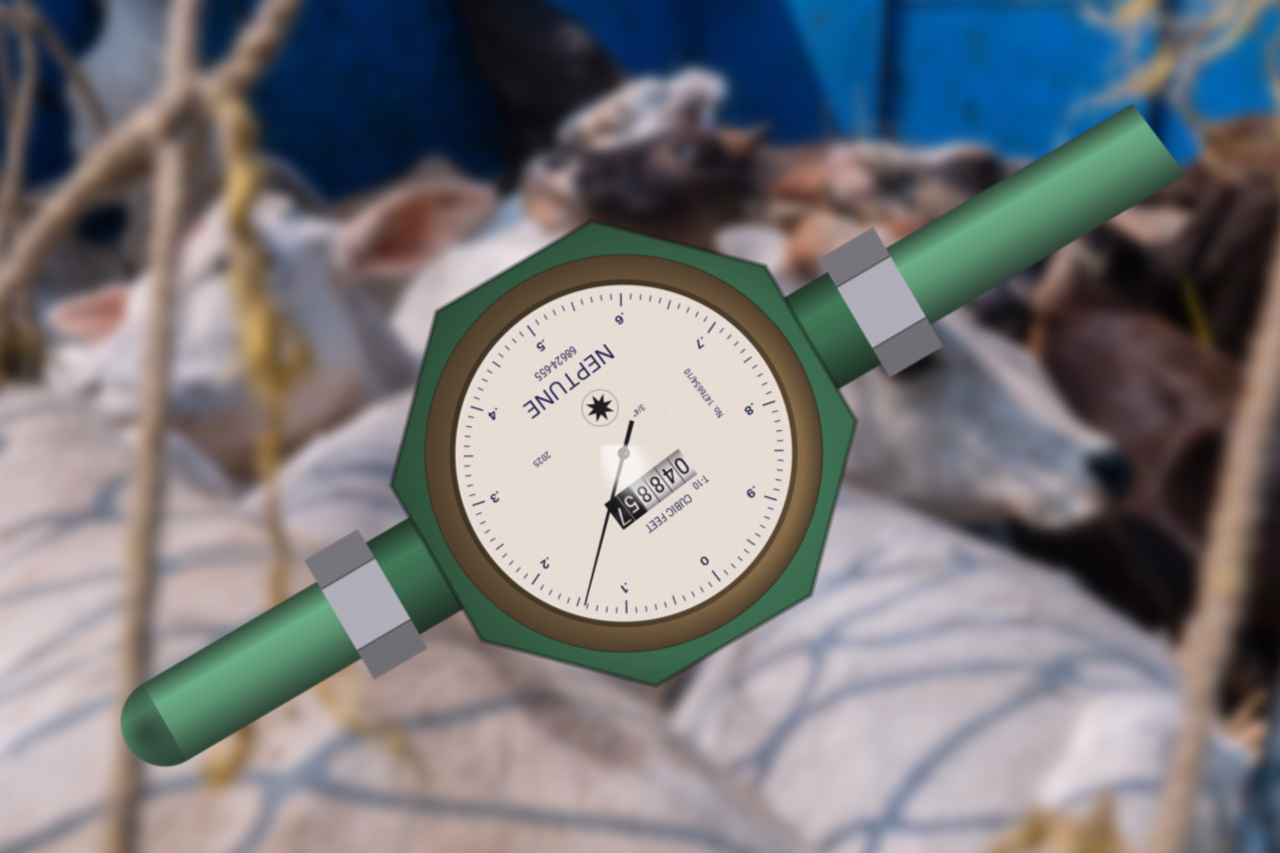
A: 48857.14 ft³
